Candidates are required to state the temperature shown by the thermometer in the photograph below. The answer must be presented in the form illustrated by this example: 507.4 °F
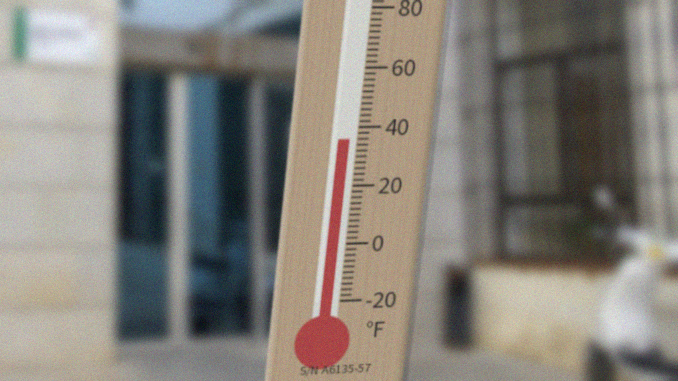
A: 36 °F
